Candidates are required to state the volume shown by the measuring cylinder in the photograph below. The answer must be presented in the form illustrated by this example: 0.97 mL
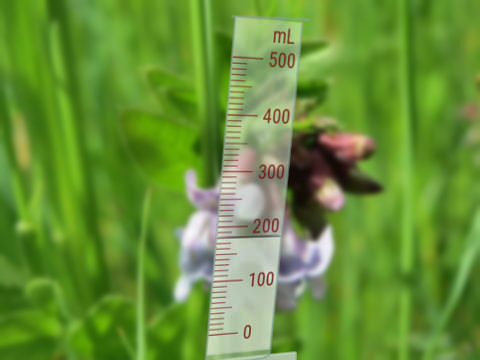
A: 180 mL
